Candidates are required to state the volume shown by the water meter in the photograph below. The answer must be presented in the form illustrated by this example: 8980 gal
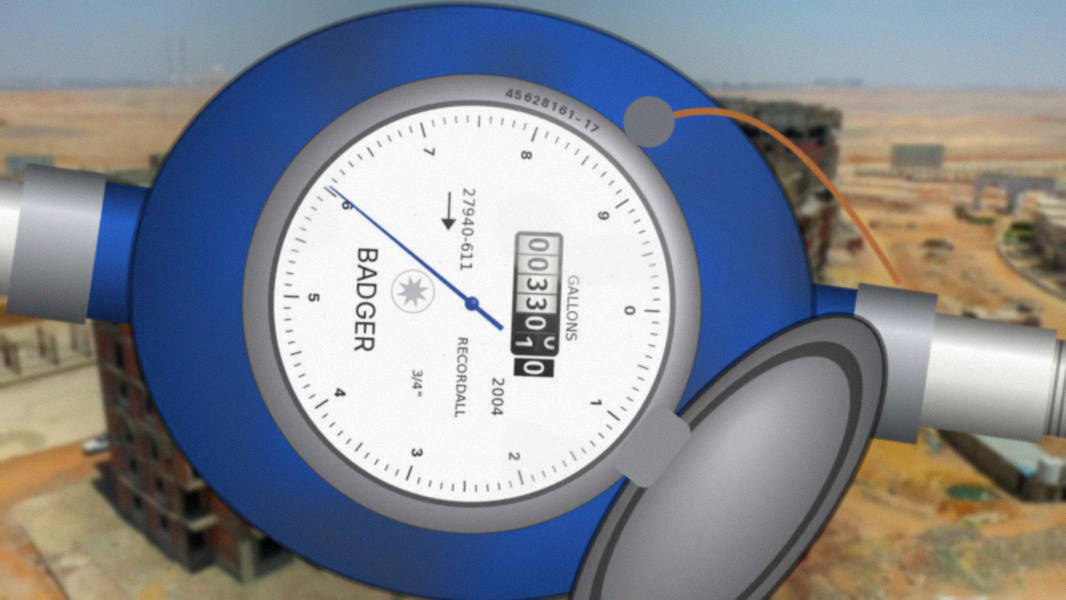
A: 33006.0 gal
